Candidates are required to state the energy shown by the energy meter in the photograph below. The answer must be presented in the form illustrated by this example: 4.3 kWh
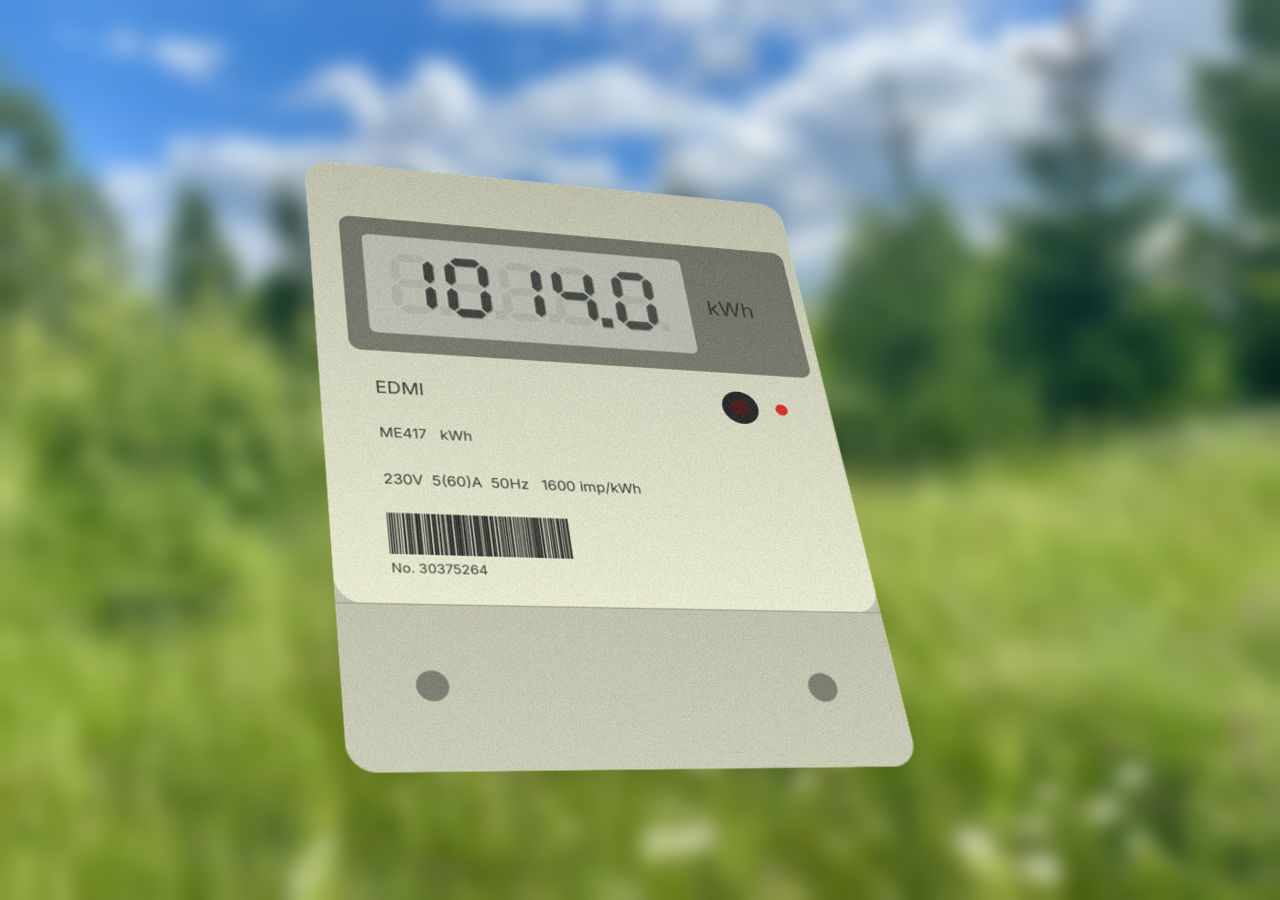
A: 1014.0 kWh
